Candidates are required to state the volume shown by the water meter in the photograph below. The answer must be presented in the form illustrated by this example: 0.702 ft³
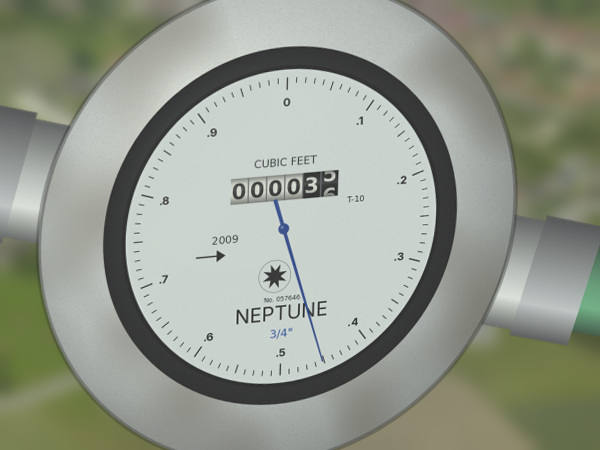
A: 35.45 ft³
